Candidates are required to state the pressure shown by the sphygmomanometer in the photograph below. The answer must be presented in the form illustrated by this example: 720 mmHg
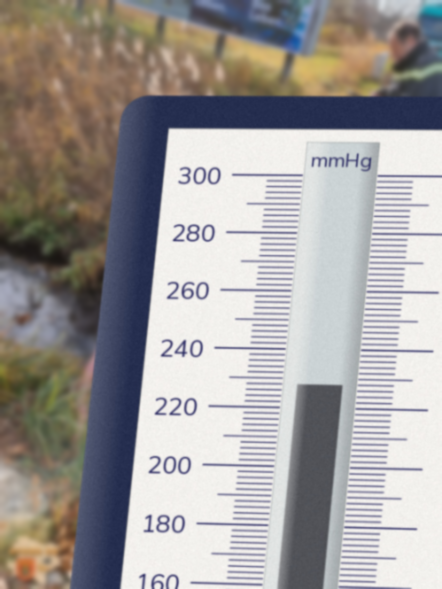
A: 228 mmHg
